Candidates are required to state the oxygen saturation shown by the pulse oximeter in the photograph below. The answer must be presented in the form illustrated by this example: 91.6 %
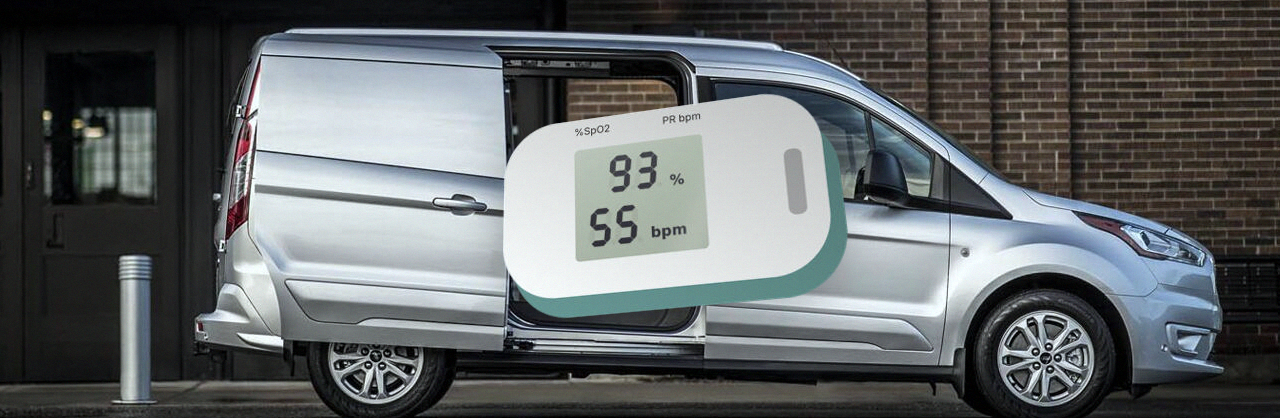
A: 93 %
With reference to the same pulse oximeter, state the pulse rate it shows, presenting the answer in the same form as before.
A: 55 bpm
